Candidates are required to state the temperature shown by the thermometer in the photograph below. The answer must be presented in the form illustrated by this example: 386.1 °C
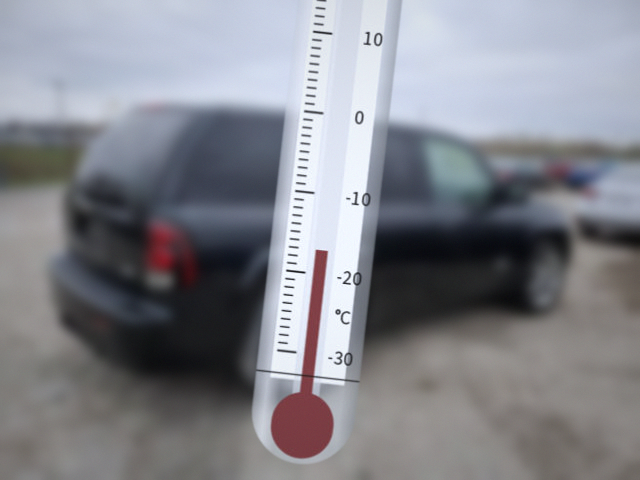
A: -17 °C
